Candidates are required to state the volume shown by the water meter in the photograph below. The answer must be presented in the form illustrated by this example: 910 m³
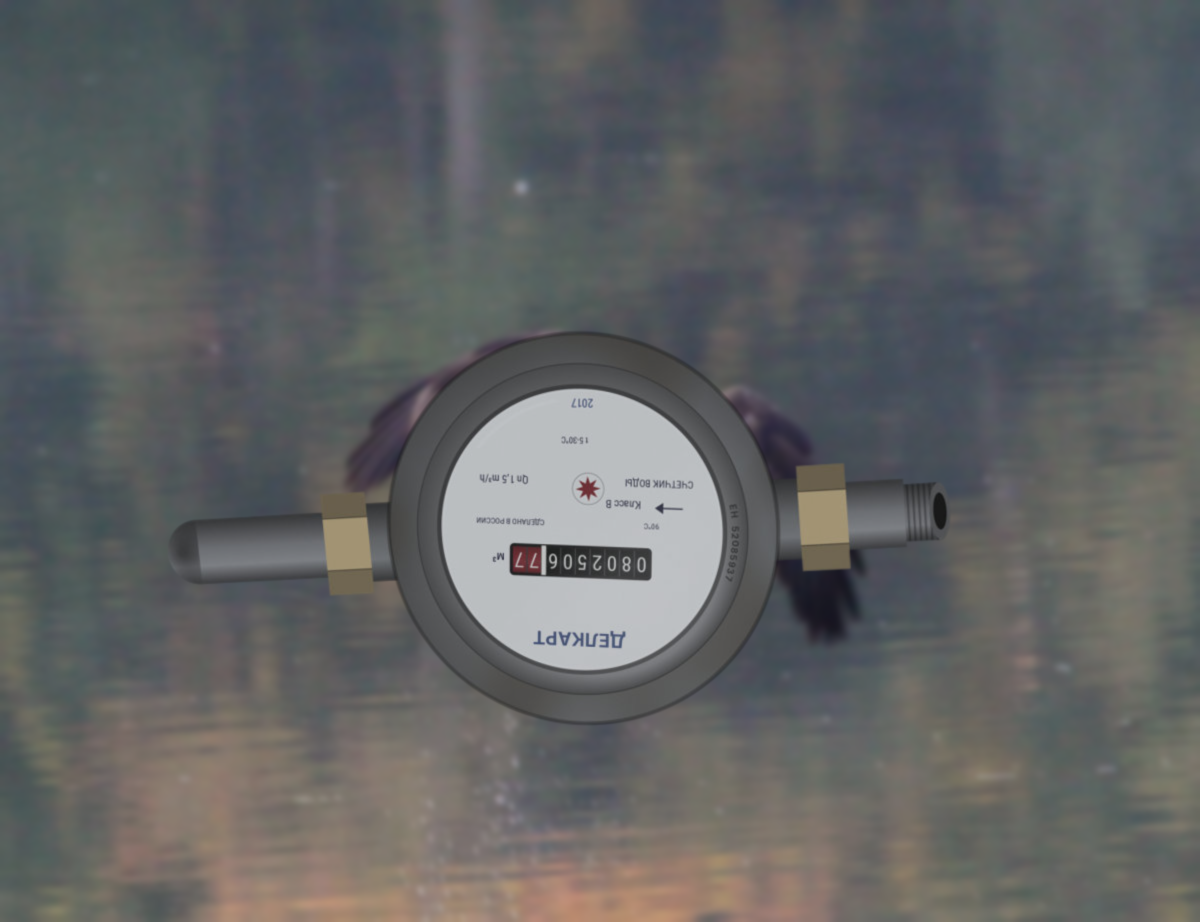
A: 802506.77 m³
